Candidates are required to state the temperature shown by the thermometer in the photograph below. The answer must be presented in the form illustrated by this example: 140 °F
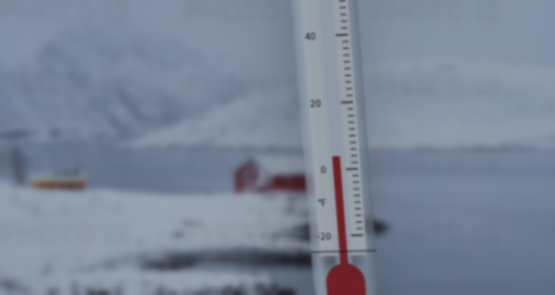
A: 4 °F
